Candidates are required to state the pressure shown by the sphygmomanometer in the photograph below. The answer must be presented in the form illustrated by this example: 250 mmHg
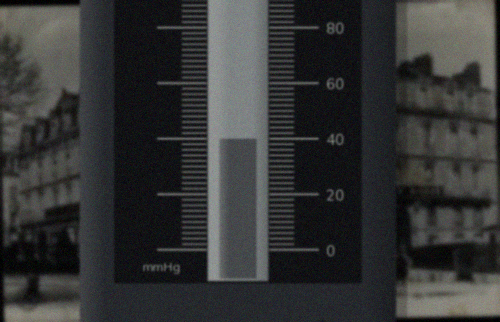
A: 40 mmHg
